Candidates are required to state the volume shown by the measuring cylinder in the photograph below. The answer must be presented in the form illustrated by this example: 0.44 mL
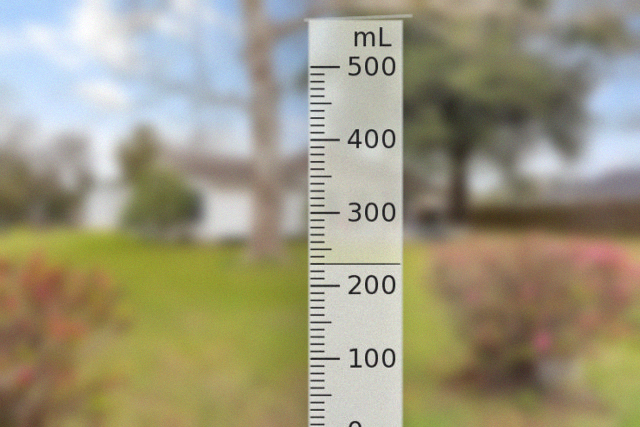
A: 230 mL
